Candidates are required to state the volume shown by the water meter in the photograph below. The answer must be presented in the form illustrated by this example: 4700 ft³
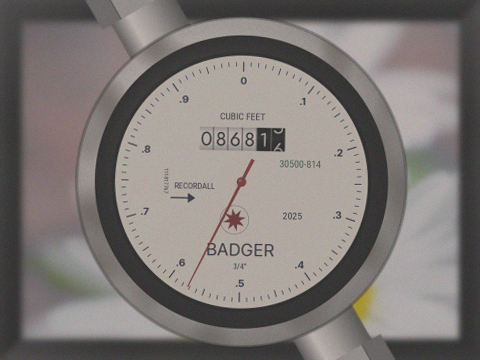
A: 86815.57 ft³
